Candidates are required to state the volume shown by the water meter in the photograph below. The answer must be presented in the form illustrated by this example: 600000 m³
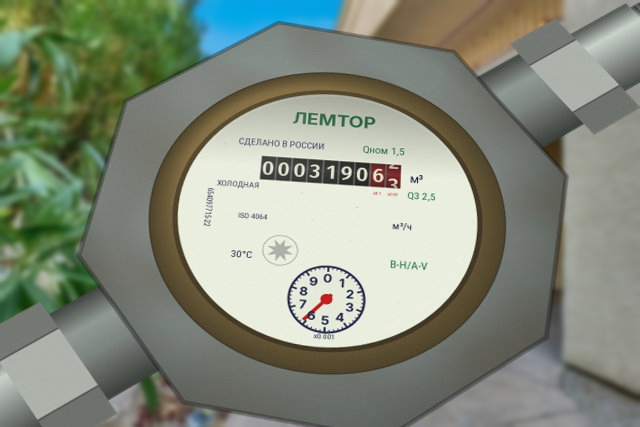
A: 3190.626 m³
